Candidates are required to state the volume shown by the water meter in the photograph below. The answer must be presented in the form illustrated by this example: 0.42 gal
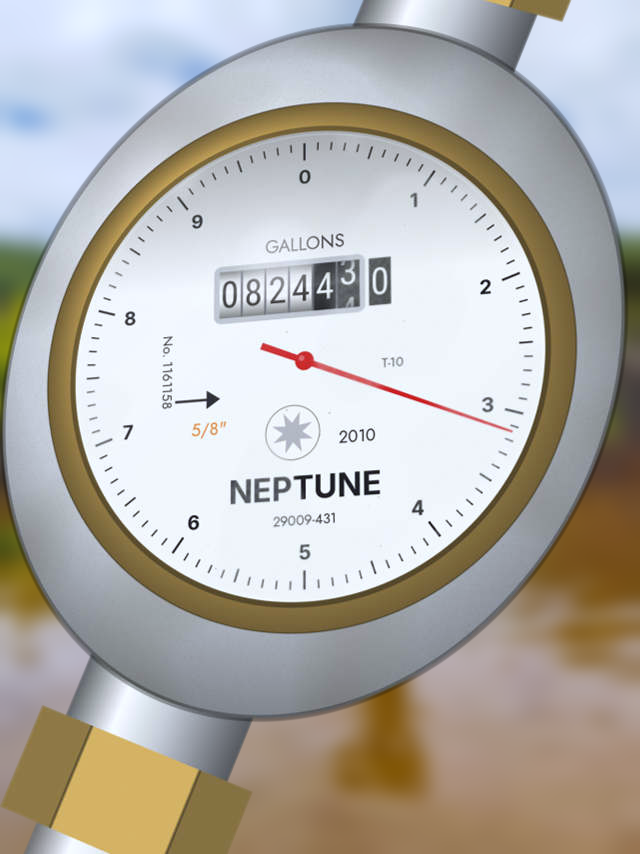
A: 824433.1 gal
